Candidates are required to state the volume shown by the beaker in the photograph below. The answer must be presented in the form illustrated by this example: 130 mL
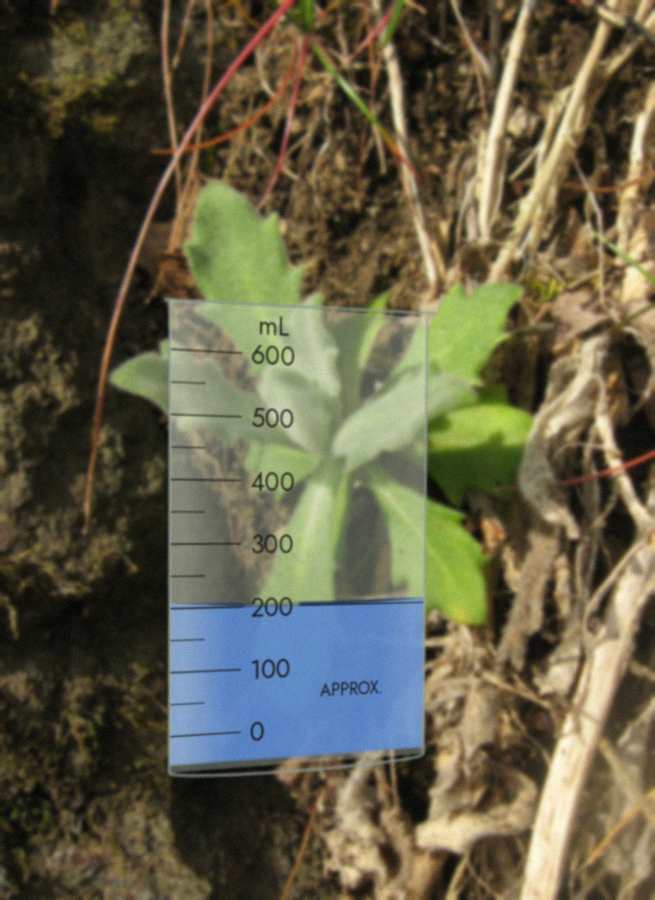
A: 200 mL
